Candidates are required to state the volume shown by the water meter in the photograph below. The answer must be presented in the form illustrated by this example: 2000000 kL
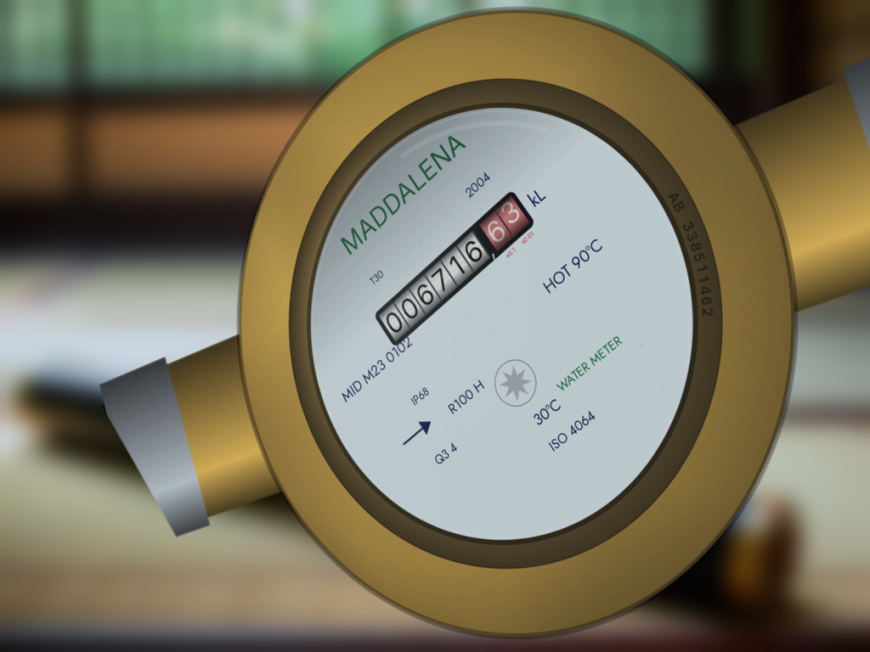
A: 6716.63 kL
